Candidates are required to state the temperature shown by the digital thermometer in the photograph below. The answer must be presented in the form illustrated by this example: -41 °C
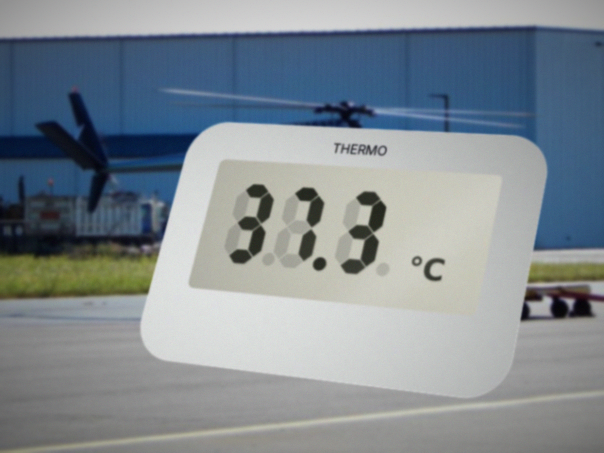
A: 37.3 °C
